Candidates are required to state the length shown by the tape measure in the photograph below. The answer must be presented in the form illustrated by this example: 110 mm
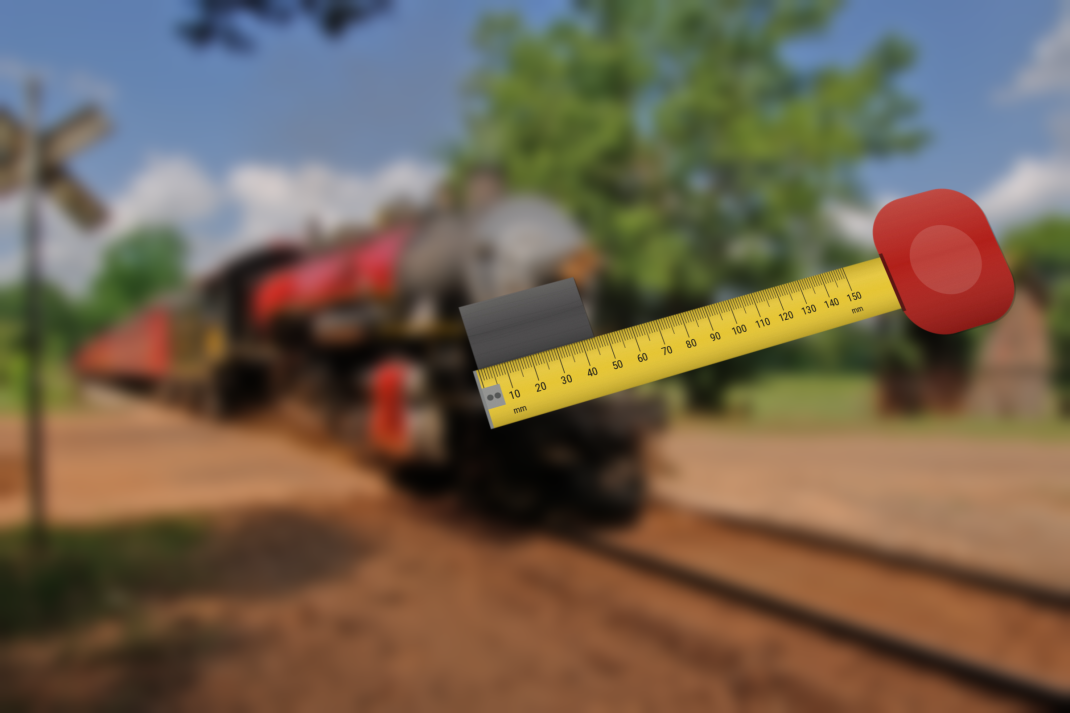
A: 45 mm
